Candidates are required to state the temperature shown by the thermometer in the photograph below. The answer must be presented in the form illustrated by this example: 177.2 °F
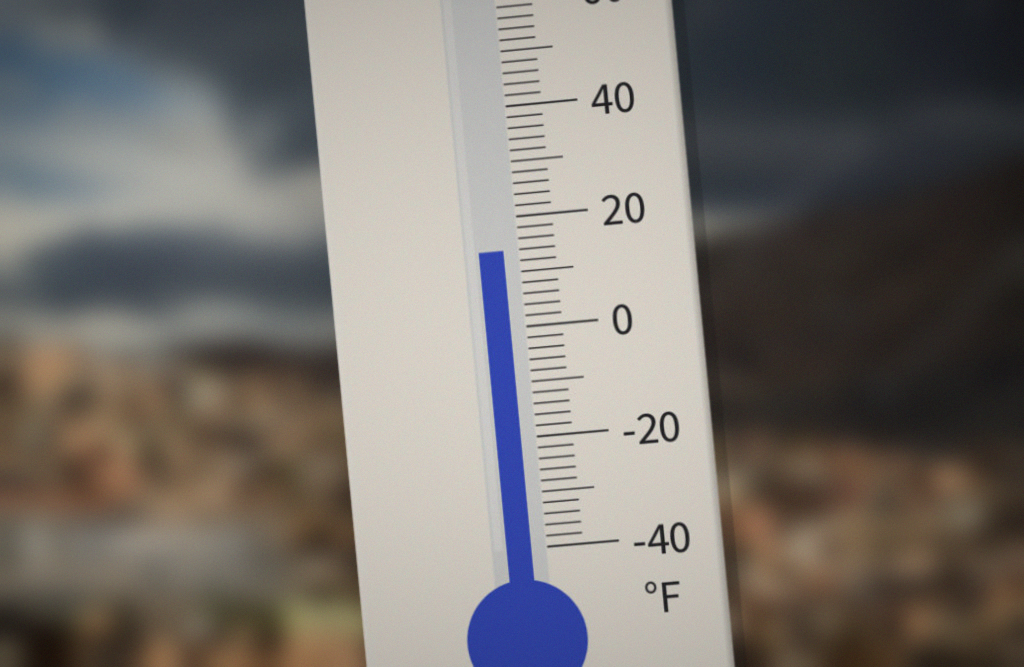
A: 14 °F
